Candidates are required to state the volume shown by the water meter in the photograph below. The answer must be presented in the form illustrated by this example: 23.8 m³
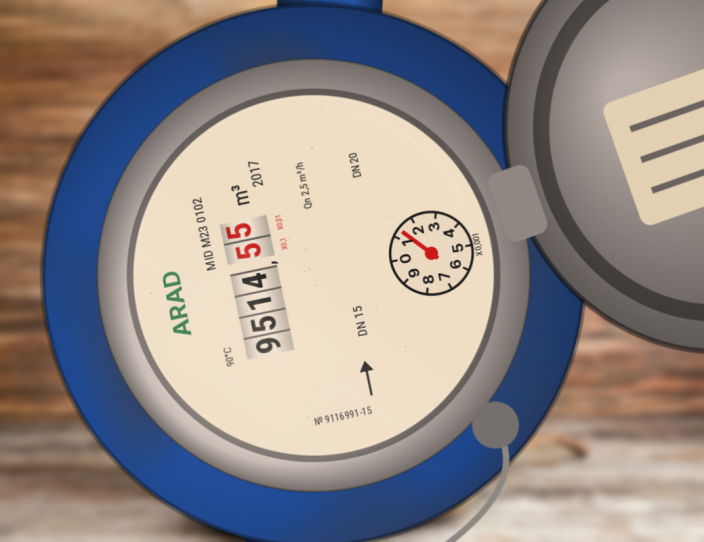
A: 9514.551 m³
